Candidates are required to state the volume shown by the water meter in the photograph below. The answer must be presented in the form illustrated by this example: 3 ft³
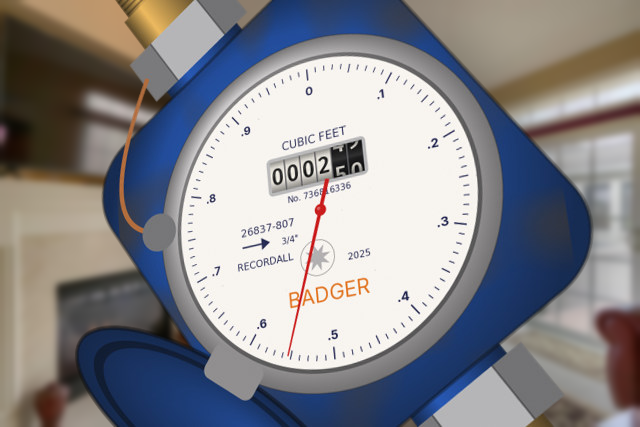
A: 249.55 ft³
